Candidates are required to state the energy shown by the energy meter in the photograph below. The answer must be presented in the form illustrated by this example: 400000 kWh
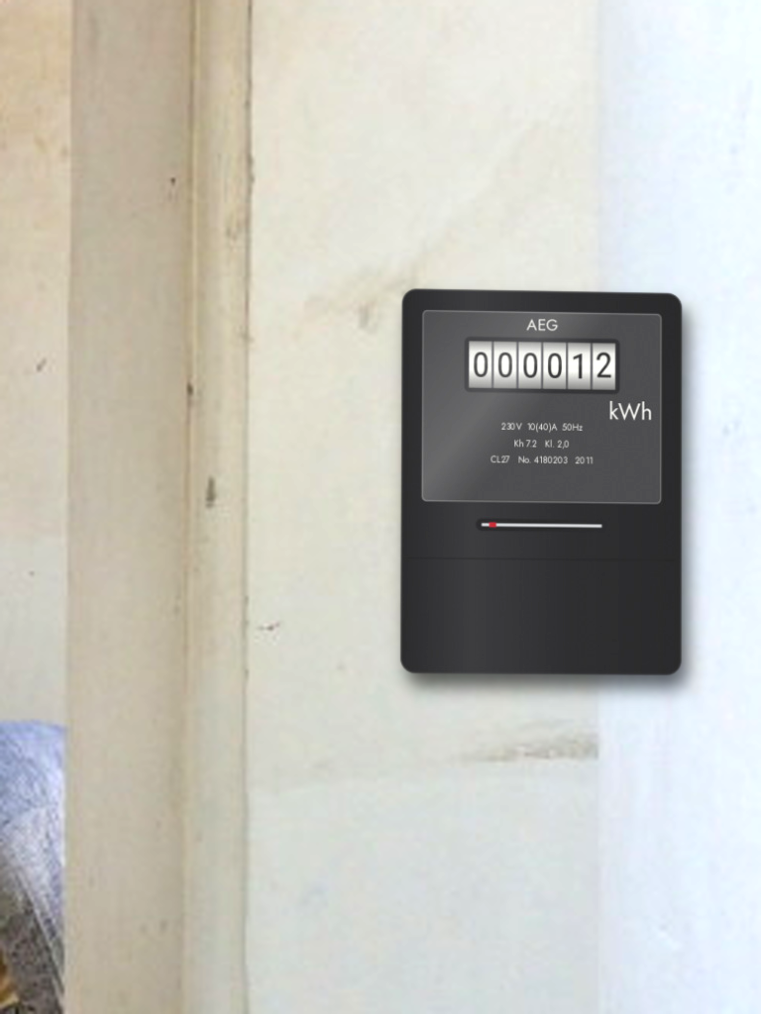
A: 12 kWh
